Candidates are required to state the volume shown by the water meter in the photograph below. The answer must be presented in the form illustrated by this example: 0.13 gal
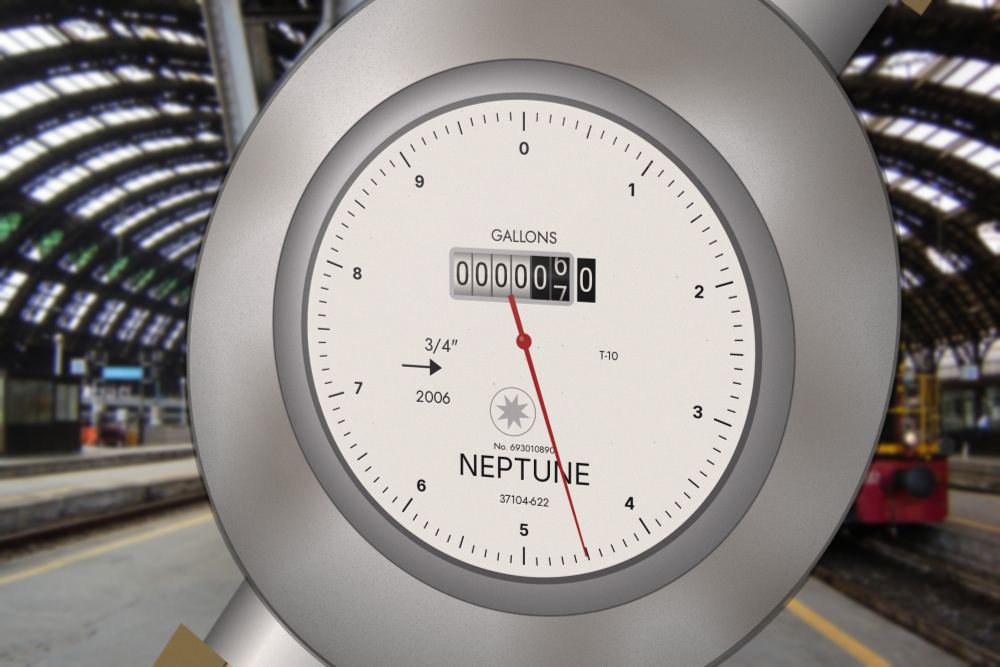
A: 64.5 gal
